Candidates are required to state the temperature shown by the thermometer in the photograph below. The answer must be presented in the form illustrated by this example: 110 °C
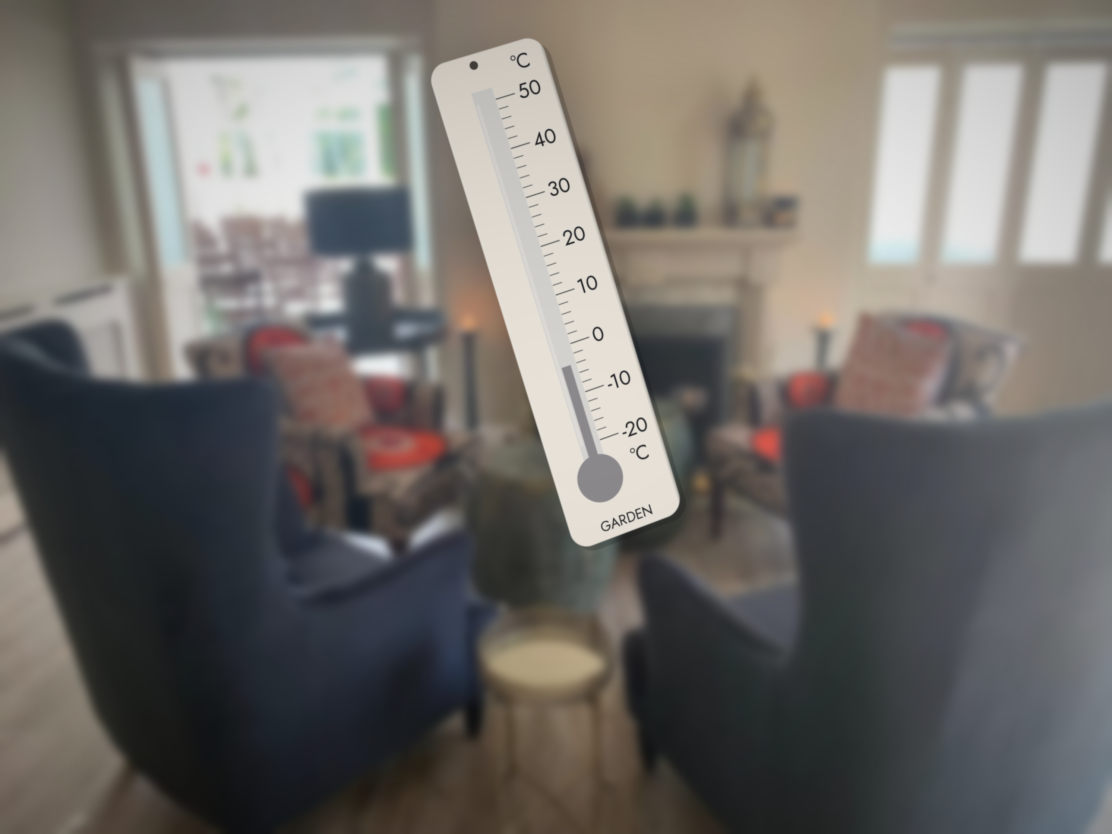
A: -4 °C
